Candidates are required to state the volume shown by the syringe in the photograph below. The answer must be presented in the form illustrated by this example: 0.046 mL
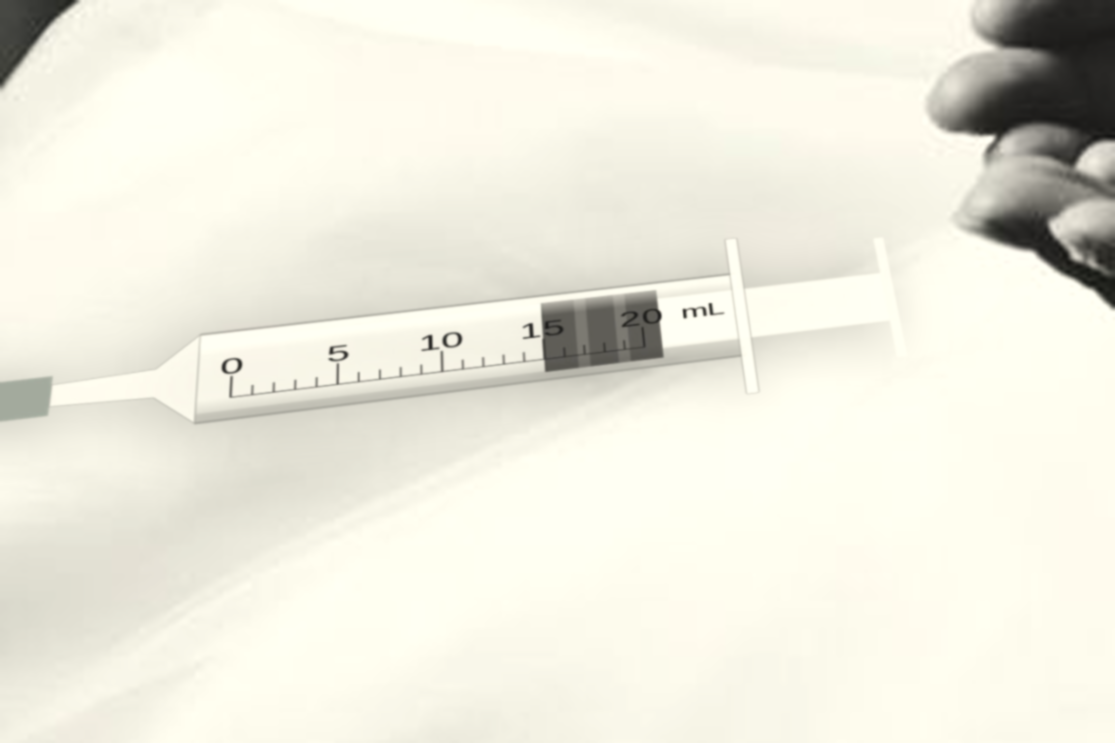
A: 15 mL
